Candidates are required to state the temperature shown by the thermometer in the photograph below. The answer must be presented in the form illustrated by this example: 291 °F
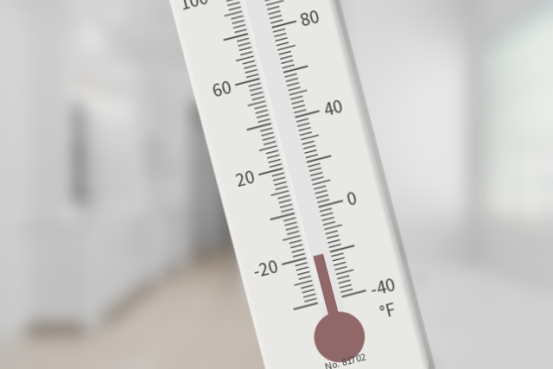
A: -20 °F
